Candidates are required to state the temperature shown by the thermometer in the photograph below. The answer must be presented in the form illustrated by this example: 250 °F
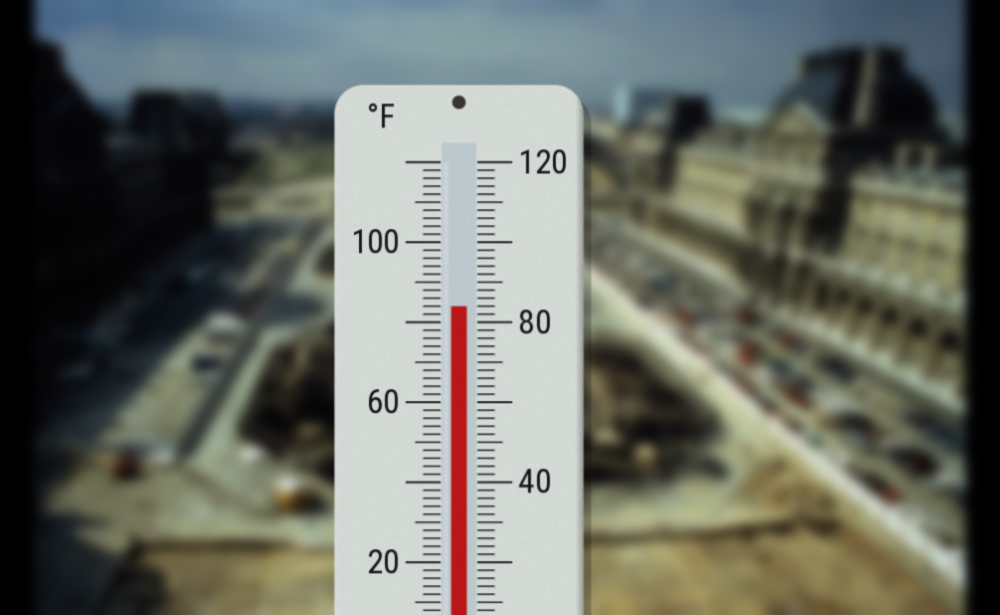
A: 84 °F
